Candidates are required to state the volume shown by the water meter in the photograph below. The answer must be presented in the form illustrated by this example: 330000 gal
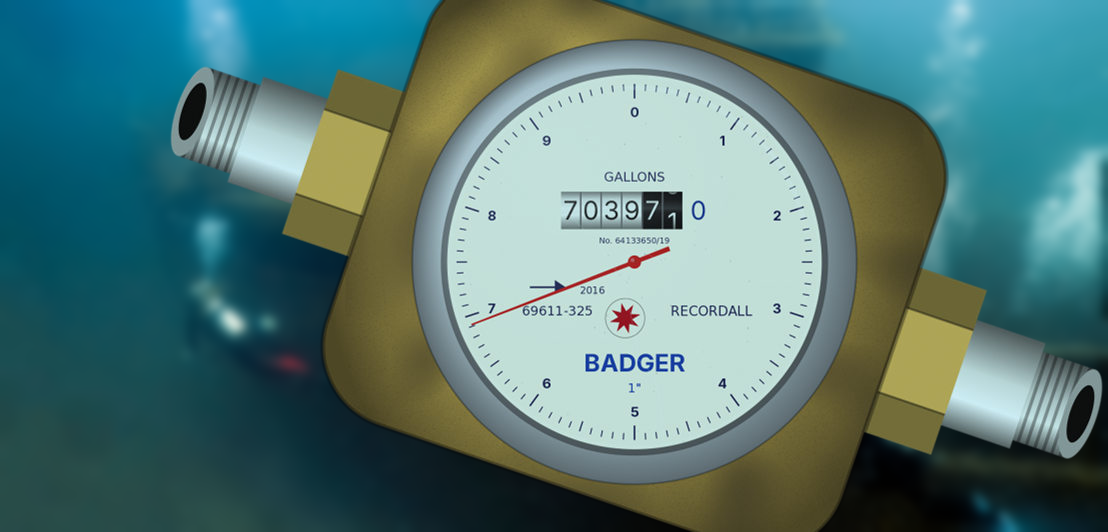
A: 7039706.9 gal
